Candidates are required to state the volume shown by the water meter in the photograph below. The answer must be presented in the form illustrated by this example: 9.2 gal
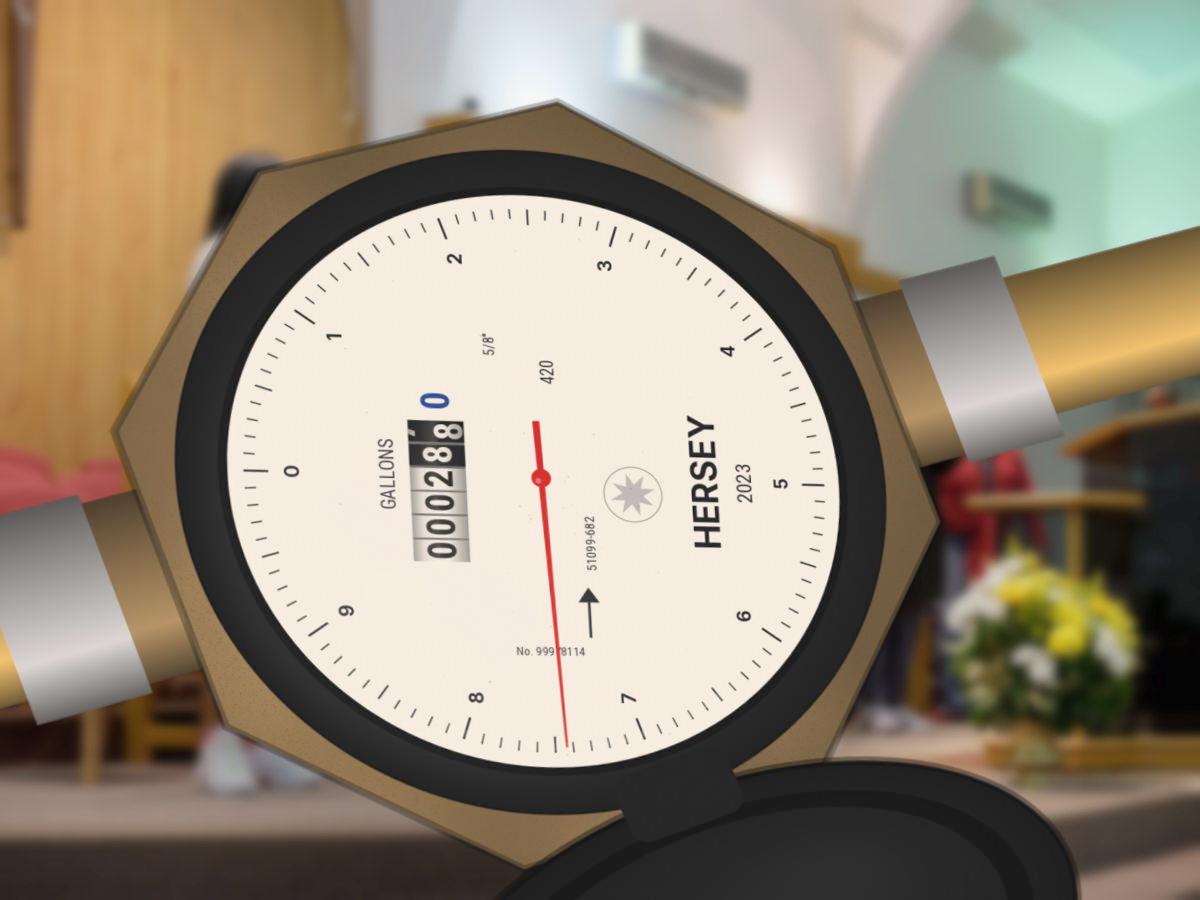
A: 2877.4 gal
